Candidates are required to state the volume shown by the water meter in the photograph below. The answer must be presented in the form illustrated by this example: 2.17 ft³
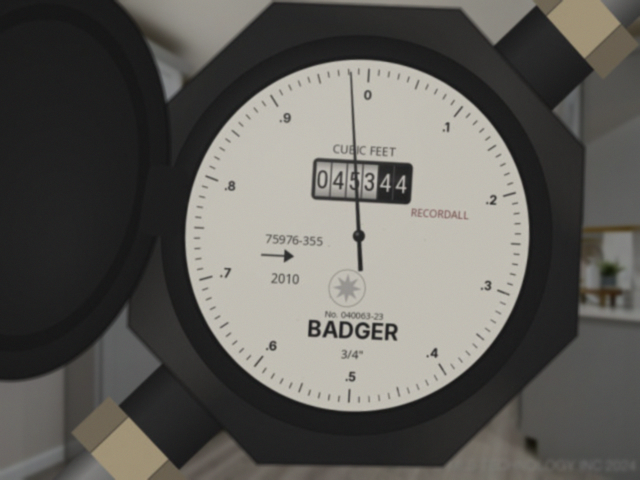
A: 45343.98 ft³
